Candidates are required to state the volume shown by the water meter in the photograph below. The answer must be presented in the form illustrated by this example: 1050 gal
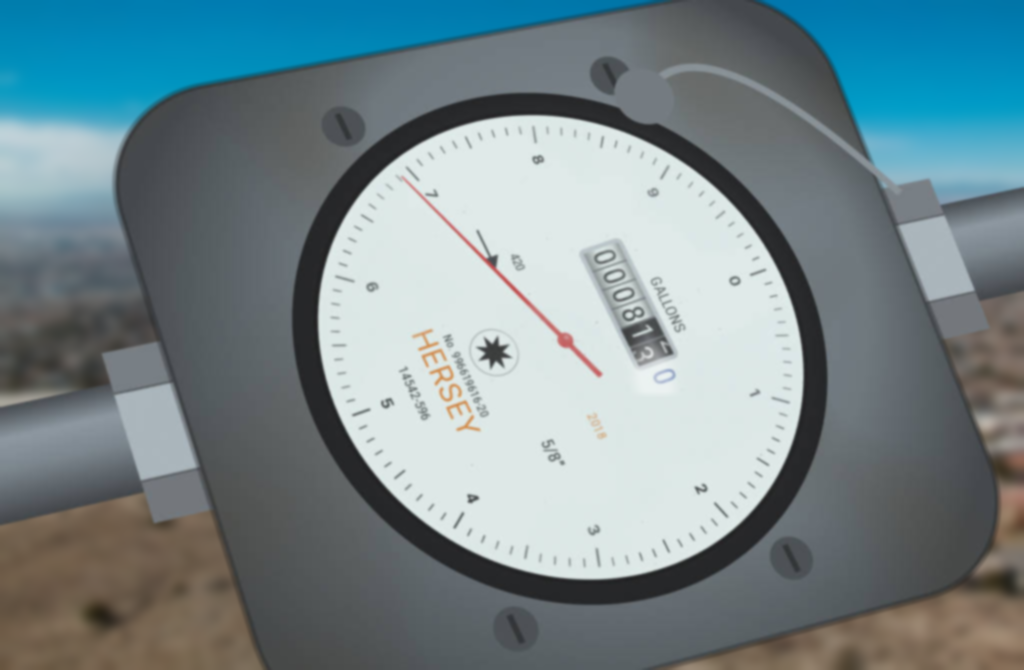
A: 8126.9 gal
